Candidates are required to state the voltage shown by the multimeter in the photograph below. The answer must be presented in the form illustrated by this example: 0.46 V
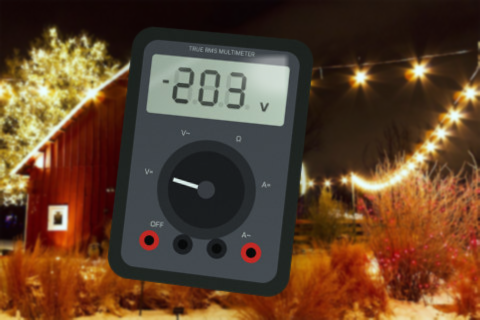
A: -203 V
